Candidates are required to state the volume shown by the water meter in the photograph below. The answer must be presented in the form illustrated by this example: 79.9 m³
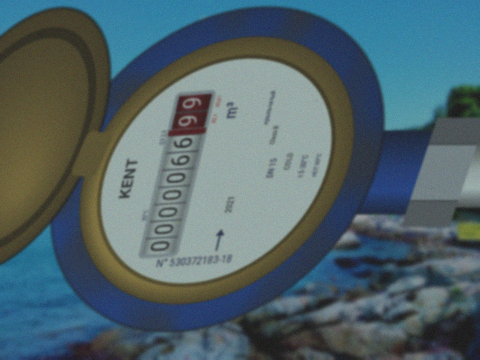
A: 66.99 m³
